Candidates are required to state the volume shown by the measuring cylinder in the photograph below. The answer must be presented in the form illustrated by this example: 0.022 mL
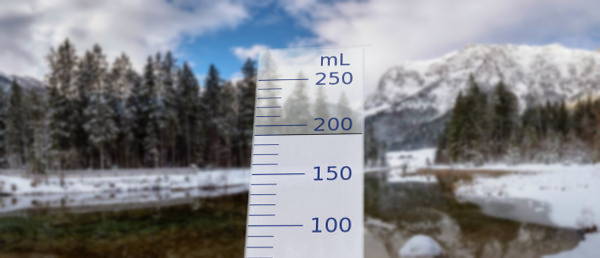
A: 190 mL
